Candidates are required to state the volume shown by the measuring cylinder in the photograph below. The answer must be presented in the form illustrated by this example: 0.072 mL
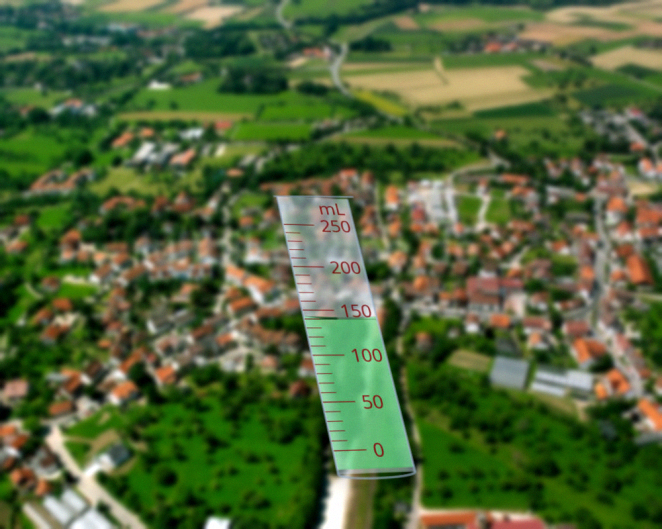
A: 140 mL
